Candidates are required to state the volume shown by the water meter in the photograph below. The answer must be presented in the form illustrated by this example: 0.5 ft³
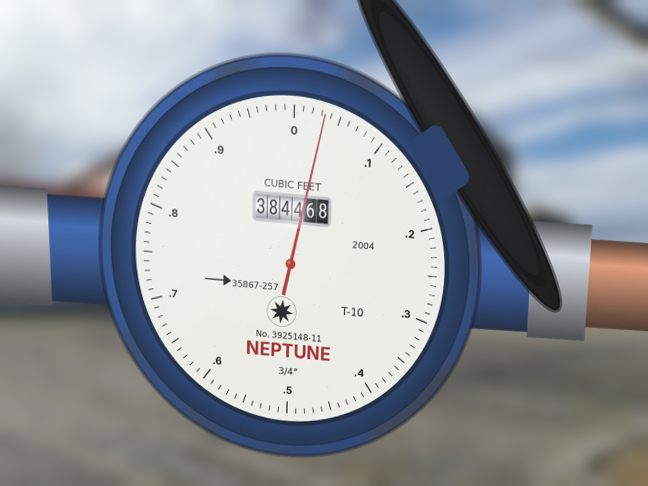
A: 384468.03 ft³
